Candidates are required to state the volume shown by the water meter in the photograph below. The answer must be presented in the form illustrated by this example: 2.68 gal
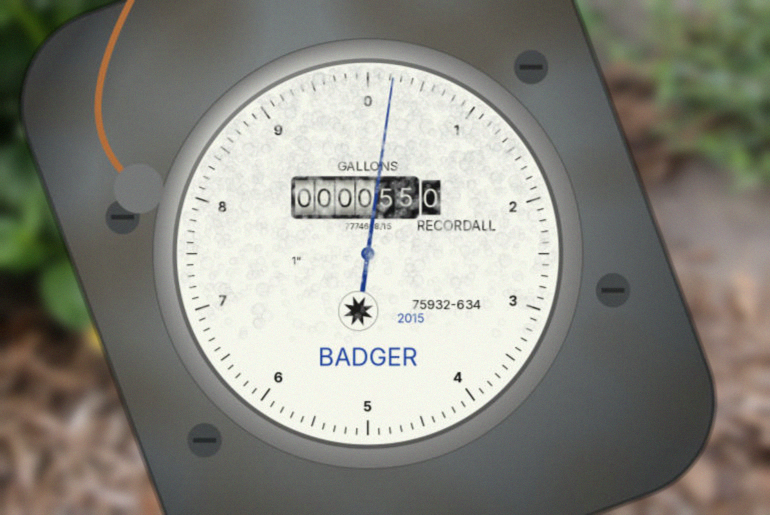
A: 550.2 gal
